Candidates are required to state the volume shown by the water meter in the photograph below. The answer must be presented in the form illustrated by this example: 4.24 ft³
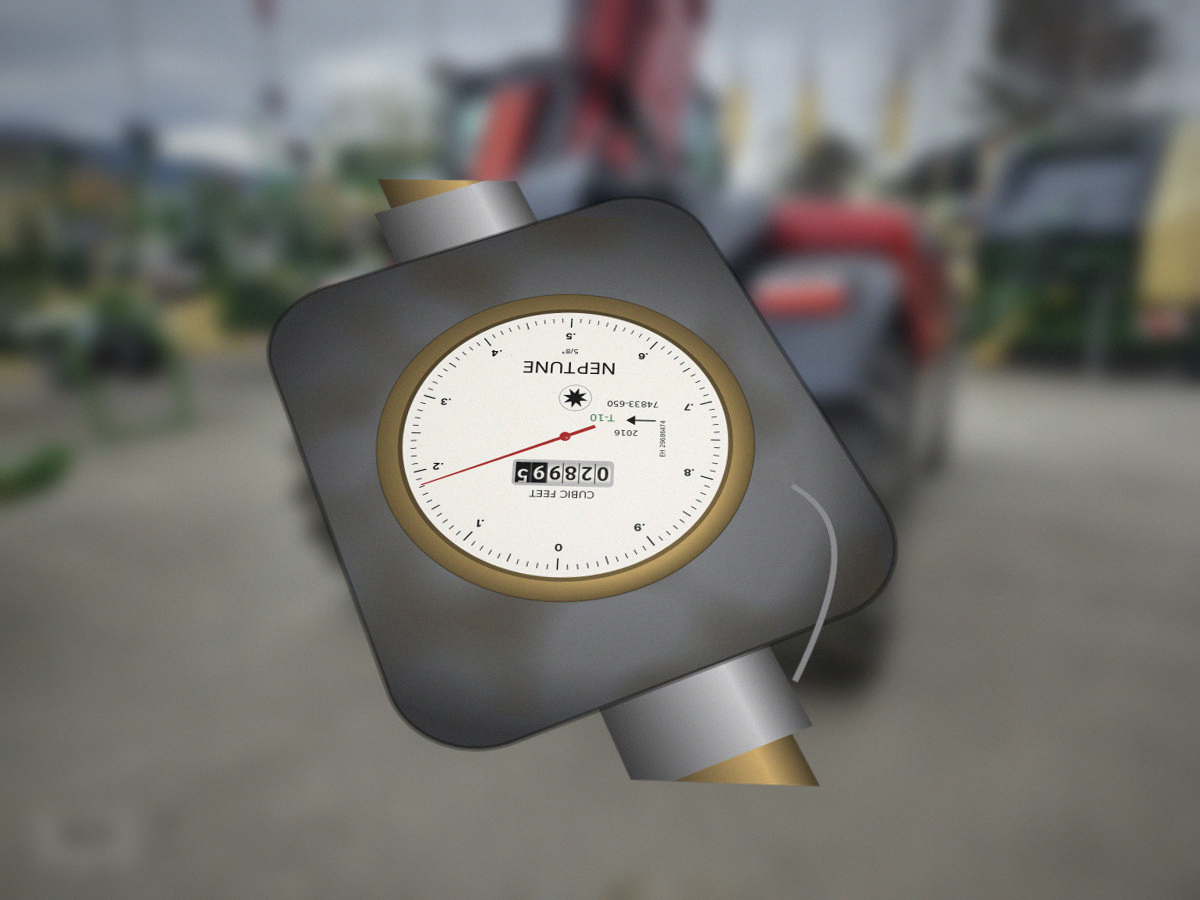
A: 28995.18 ft³
